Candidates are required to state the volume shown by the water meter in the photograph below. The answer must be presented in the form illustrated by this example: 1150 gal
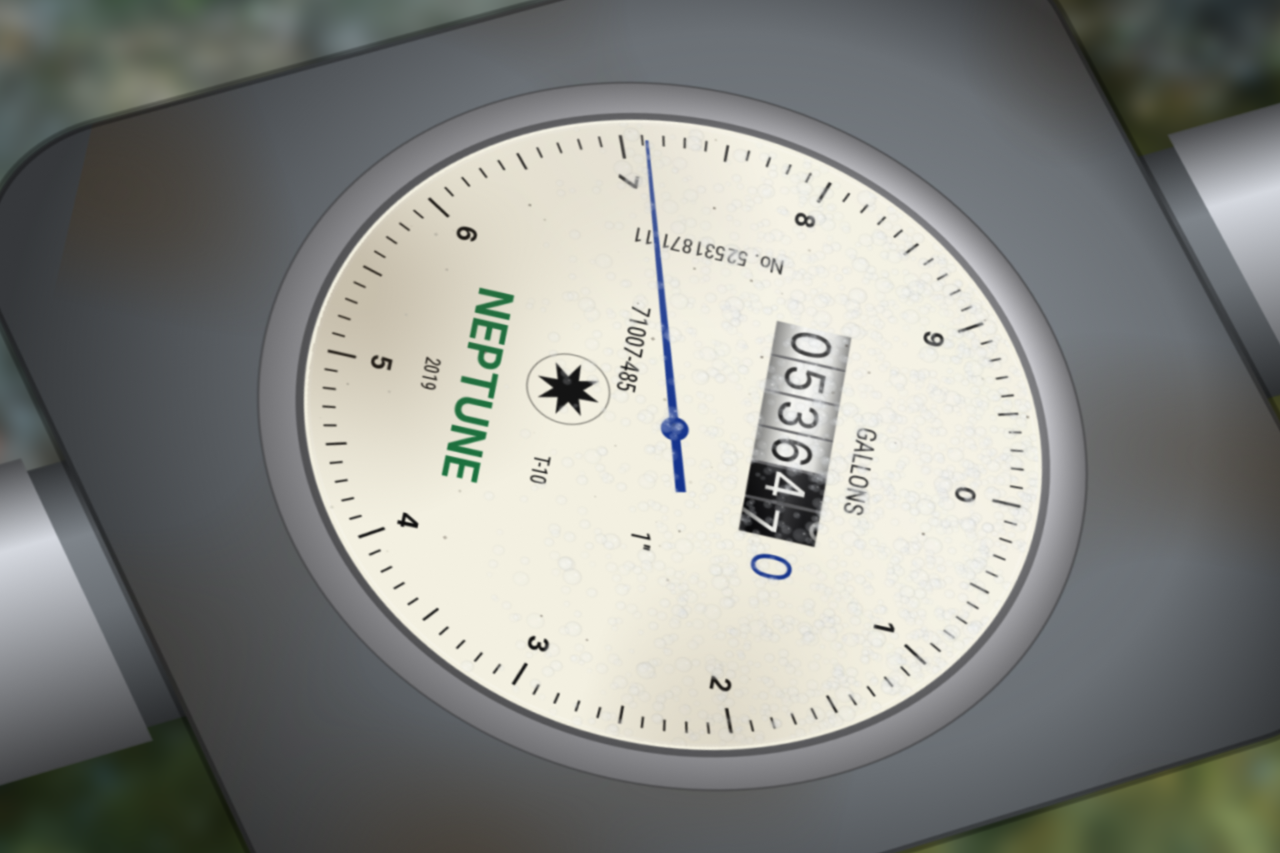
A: 536467.1 gal
